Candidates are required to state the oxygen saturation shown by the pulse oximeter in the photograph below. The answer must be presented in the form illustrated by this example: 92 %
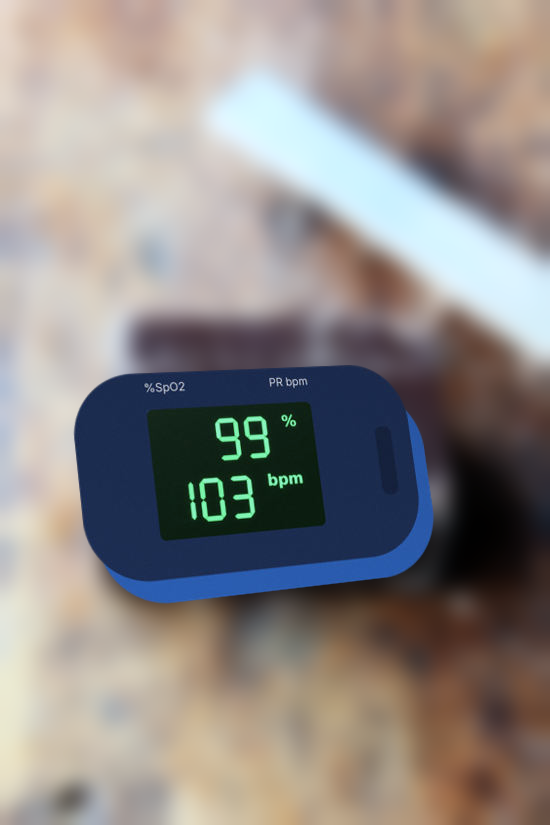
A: 99 %
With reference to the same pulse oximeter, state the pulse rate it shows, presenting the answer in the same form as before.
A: 103 bpm
